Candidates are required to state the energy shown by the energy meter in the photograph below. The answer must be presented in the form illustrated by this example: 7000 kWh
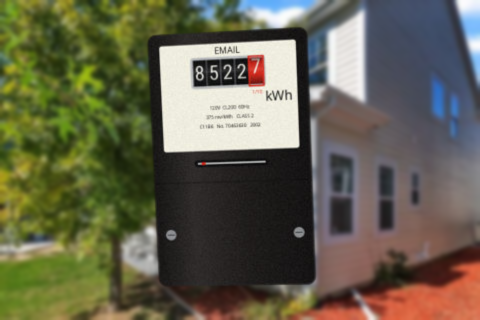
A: 8522.7 kWh
